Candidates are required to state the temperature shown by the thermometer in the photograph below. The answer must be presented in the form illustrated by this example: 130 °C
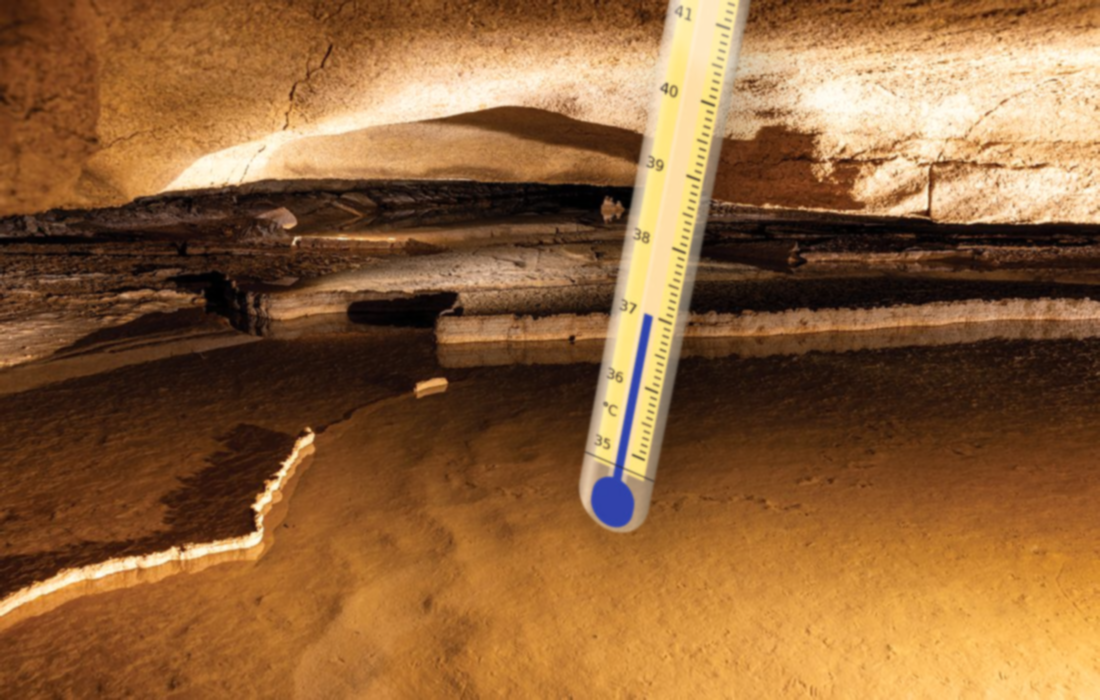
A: 37 °C
